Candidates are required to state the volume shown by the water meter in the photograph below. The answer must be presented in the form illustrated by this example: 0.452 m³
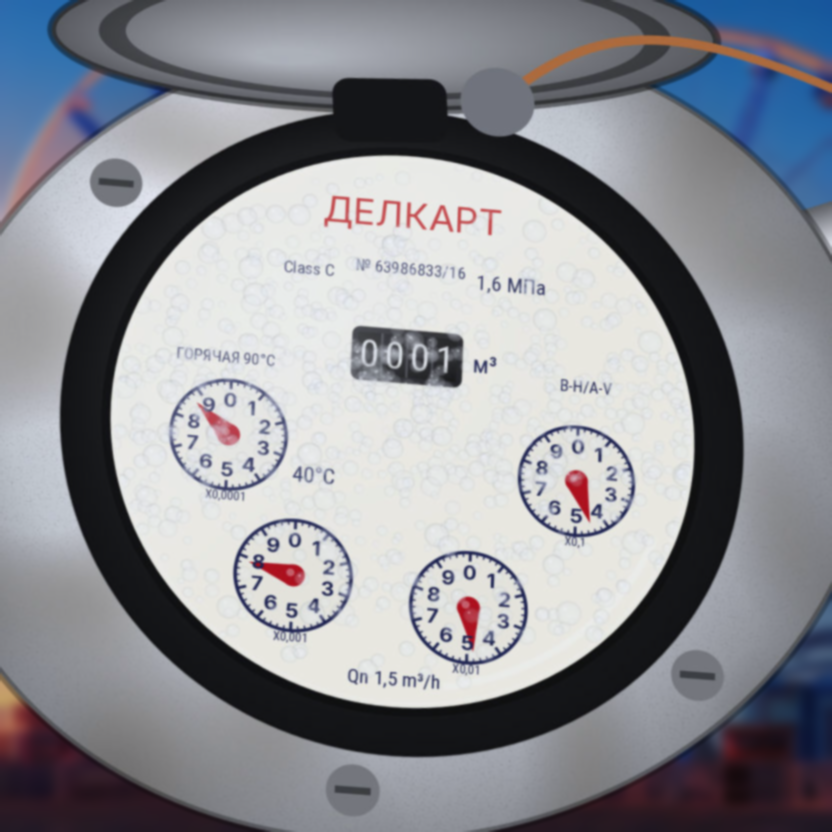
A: 1.4478 m³
